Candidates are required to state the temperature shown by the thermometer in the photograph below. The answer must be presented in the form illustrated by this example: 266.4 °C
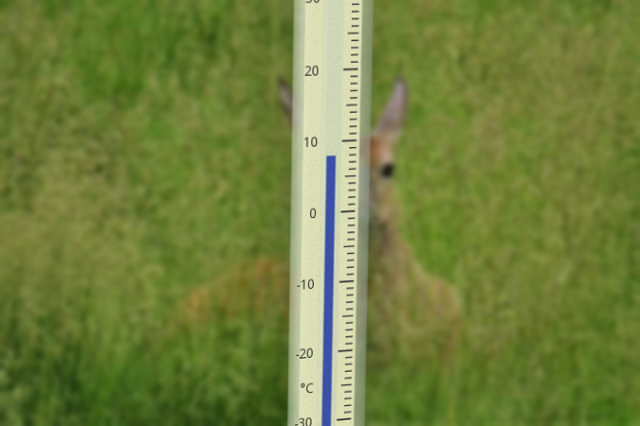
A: 8 °C
